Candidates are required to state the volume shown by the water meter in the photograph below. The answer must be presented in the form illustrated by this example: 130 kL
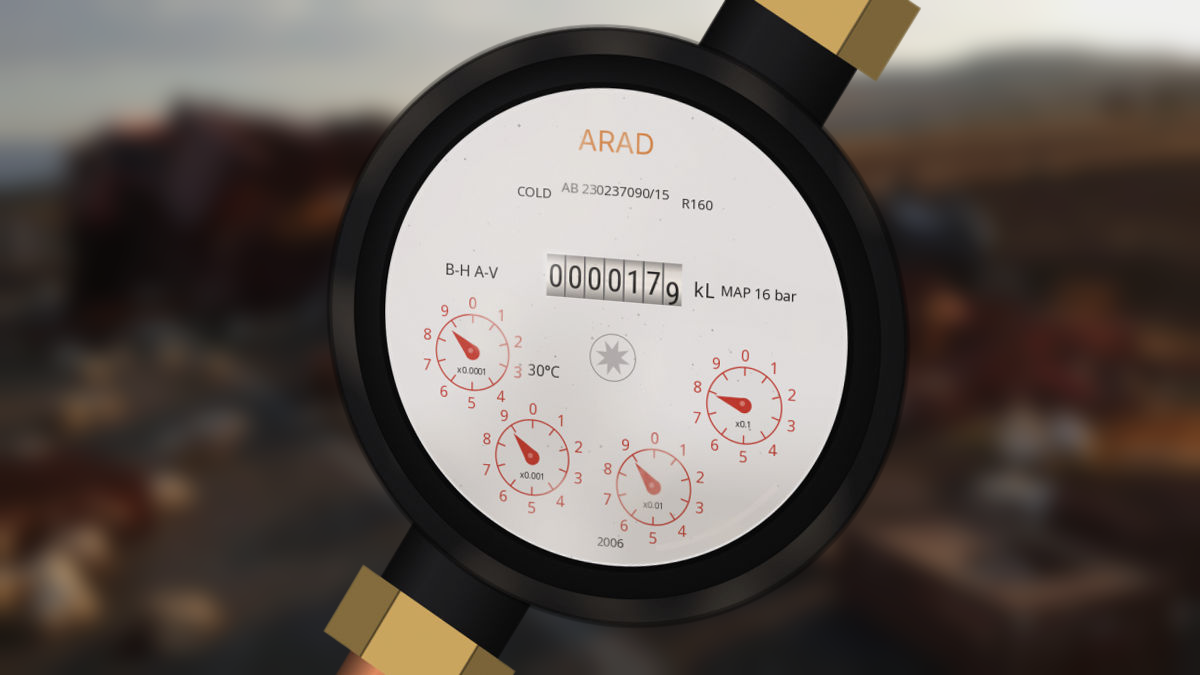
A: 178.7888 kL
